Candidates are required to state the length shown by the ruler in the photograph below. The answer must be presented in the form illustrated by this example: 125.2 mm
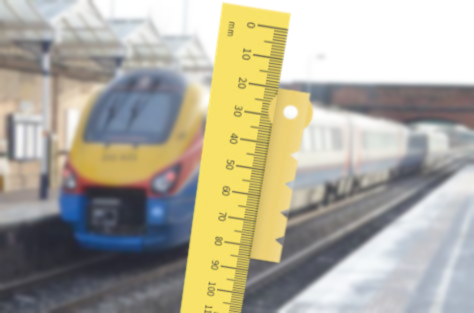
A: 65 mm
